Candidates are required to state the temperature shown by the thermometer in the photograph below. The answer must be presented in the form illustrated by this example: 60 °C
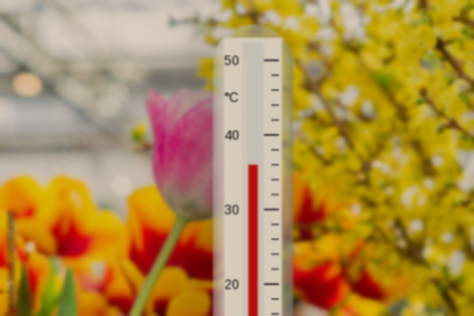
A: 36 °C
